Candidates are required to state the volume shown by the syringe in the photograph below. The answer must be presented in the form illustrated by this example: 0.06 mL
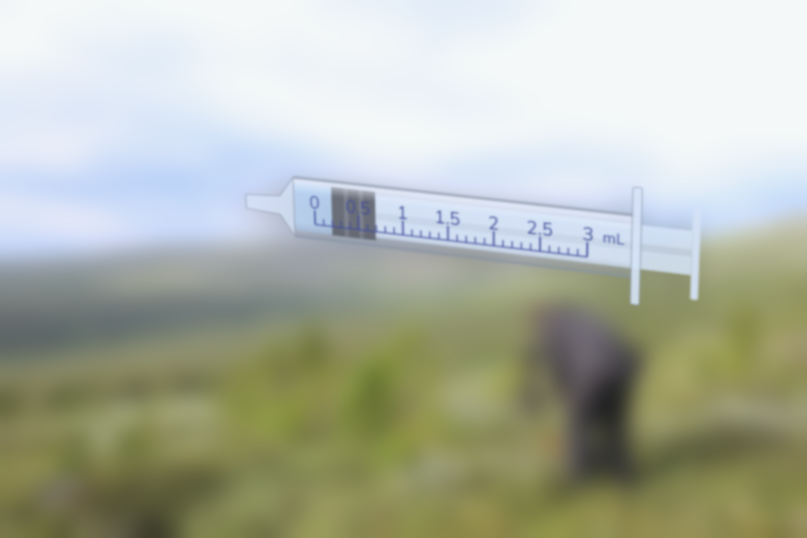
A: 0.2 mL
